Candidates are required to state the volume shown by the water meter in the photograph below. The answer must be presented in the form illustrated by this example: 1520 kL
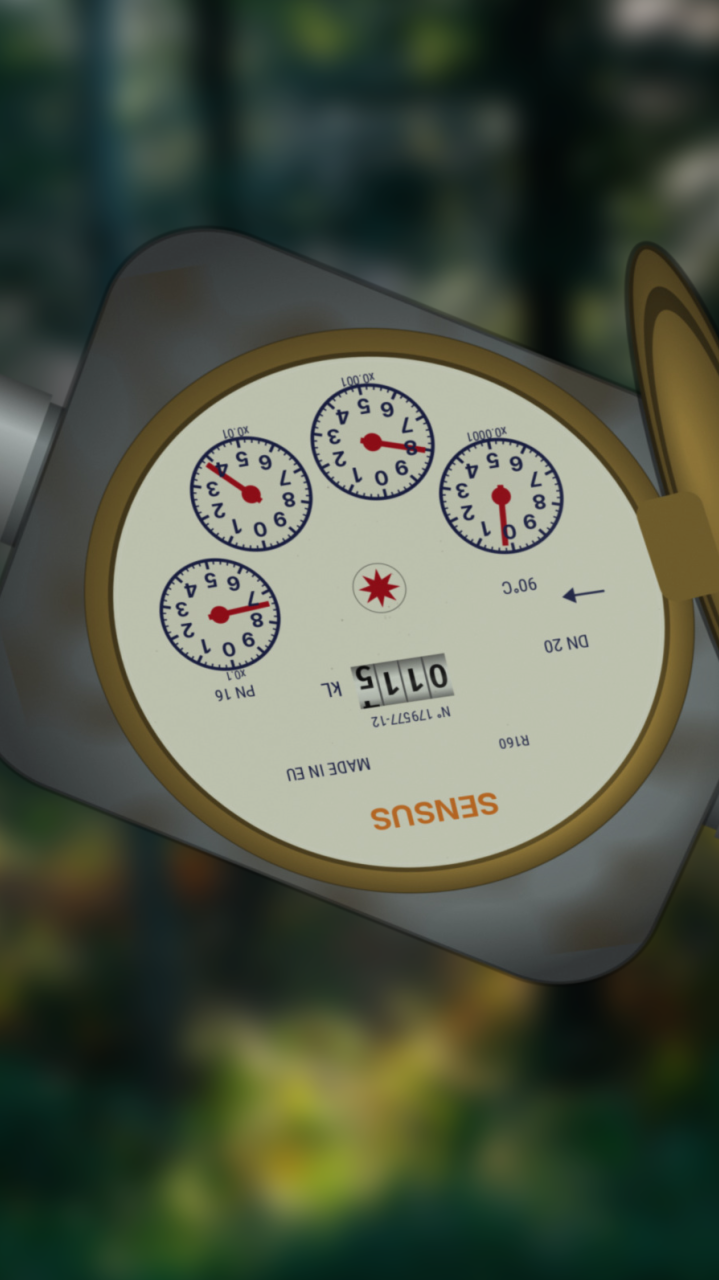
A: 114.7380 kL
